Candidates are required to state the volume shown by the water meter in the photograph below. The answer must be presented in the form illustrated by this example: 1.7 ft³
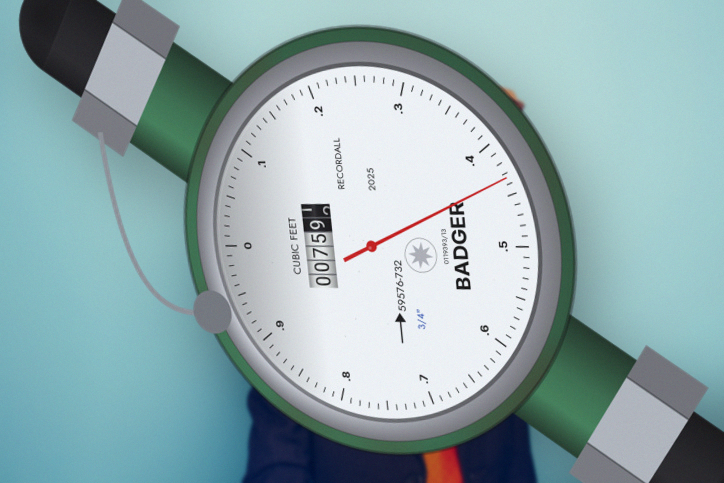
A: 7591.43 ft³
